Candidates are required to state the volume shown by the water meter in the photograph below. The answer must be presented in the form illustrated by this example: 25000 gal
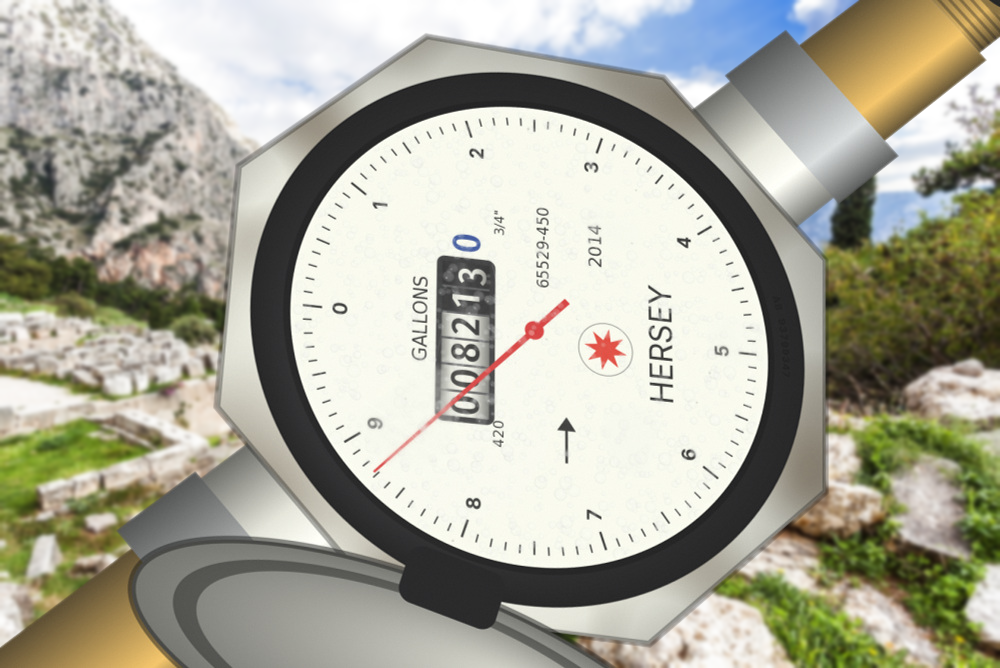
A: 82128.7 gal
